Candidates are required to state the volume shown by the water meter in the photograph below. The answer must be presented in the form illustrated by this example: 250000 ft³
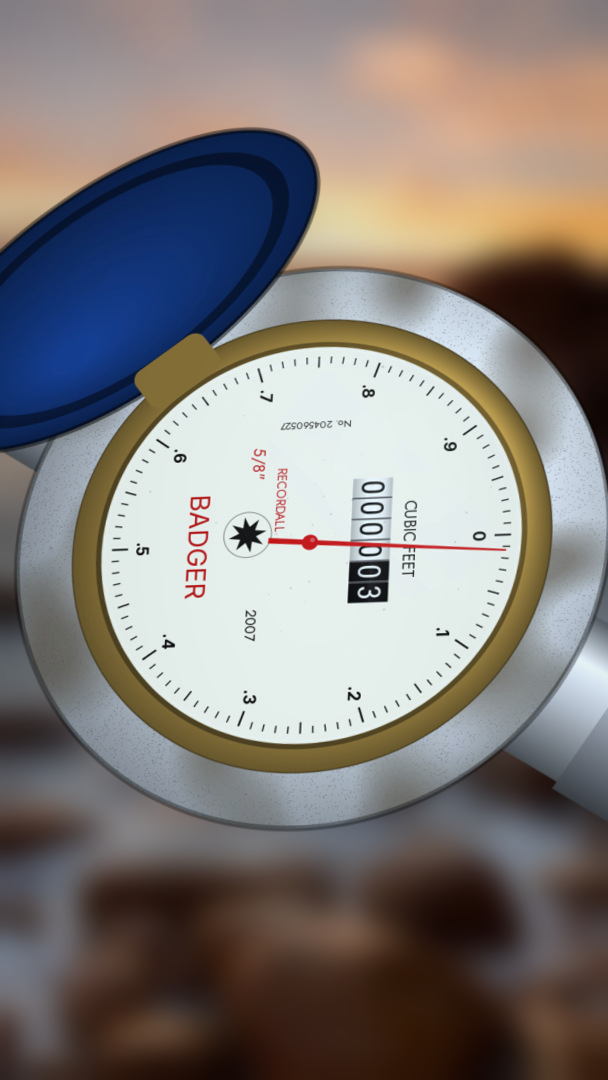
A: 3.01 ft³
